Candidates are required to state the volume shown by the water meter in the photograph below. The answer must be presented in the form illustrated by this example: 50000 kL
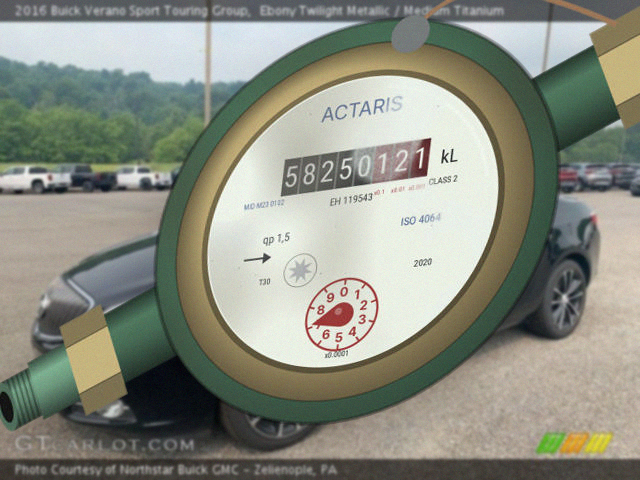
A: 58250.1217 kL
